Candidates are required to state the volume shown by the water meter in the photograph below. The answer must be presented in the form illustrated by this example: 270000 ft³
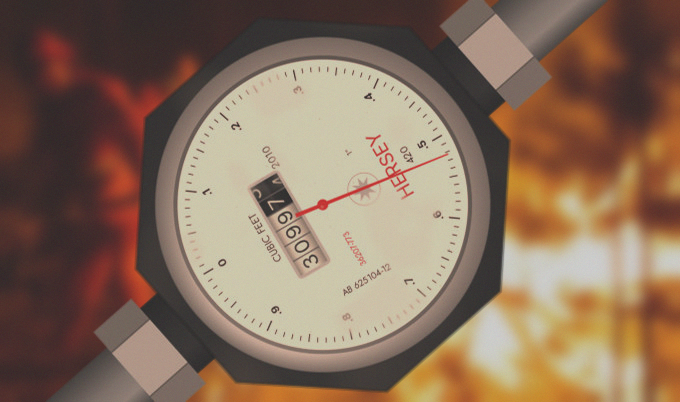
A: 309973.52 ft³
